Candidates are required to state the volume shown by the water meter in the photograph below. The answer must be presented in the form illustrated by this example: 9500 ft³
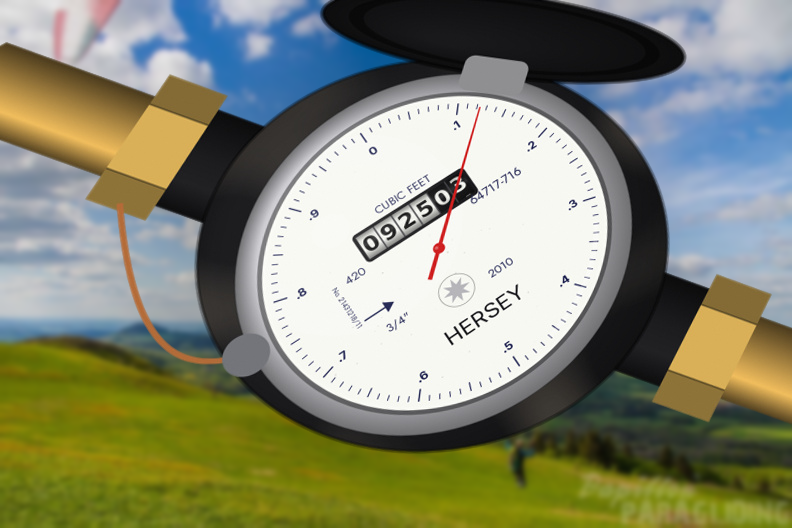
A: 92503.12 ft³
